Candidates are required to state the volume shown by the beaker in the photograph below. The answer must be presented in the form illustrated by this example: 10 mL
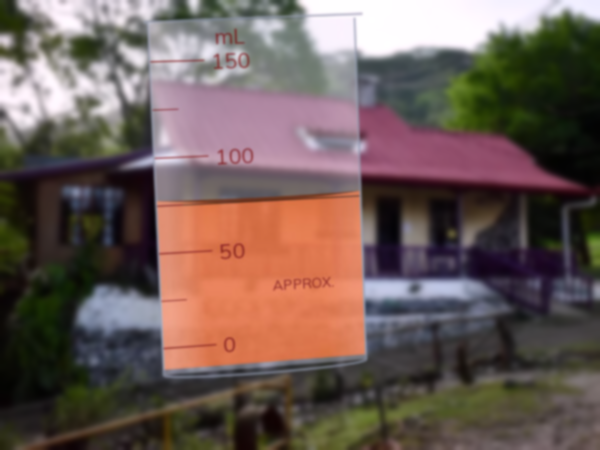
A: 75 mL
